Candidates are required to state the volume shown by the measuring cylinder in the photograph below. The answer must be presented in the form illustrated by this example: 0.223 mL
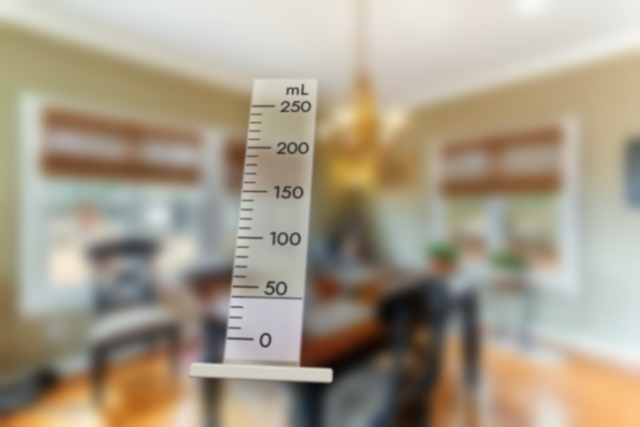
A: 40 mL
